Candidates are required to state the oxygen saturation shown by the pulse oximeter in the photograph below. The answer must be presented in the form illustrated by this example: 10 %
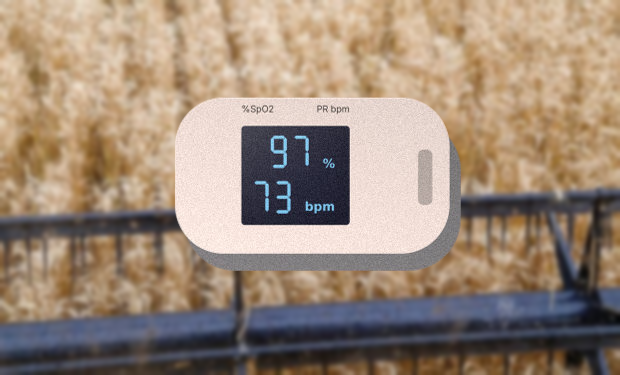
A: 97 %
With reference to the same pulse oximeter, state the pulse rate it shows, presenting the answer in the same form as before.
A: 73 bpm
